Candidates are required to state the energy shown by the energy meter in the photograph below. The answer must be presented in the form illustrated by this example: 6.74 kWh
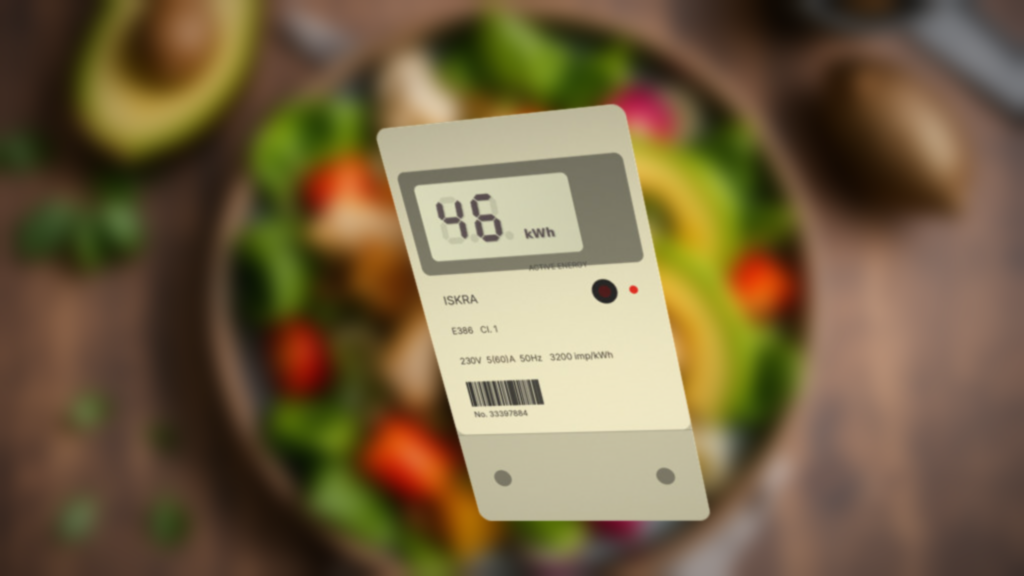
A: 46 kWh
